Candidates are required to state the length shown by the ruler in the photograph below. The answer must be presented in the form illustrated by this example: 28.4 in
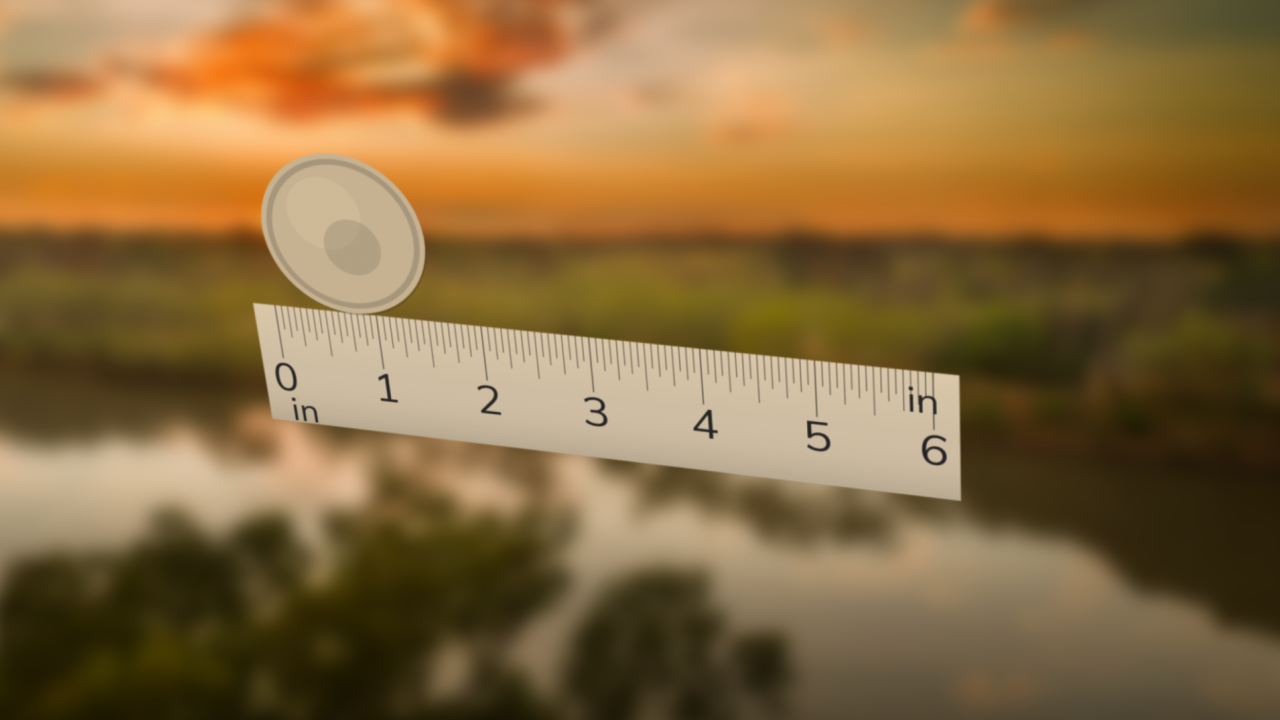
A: 1.5625 in
